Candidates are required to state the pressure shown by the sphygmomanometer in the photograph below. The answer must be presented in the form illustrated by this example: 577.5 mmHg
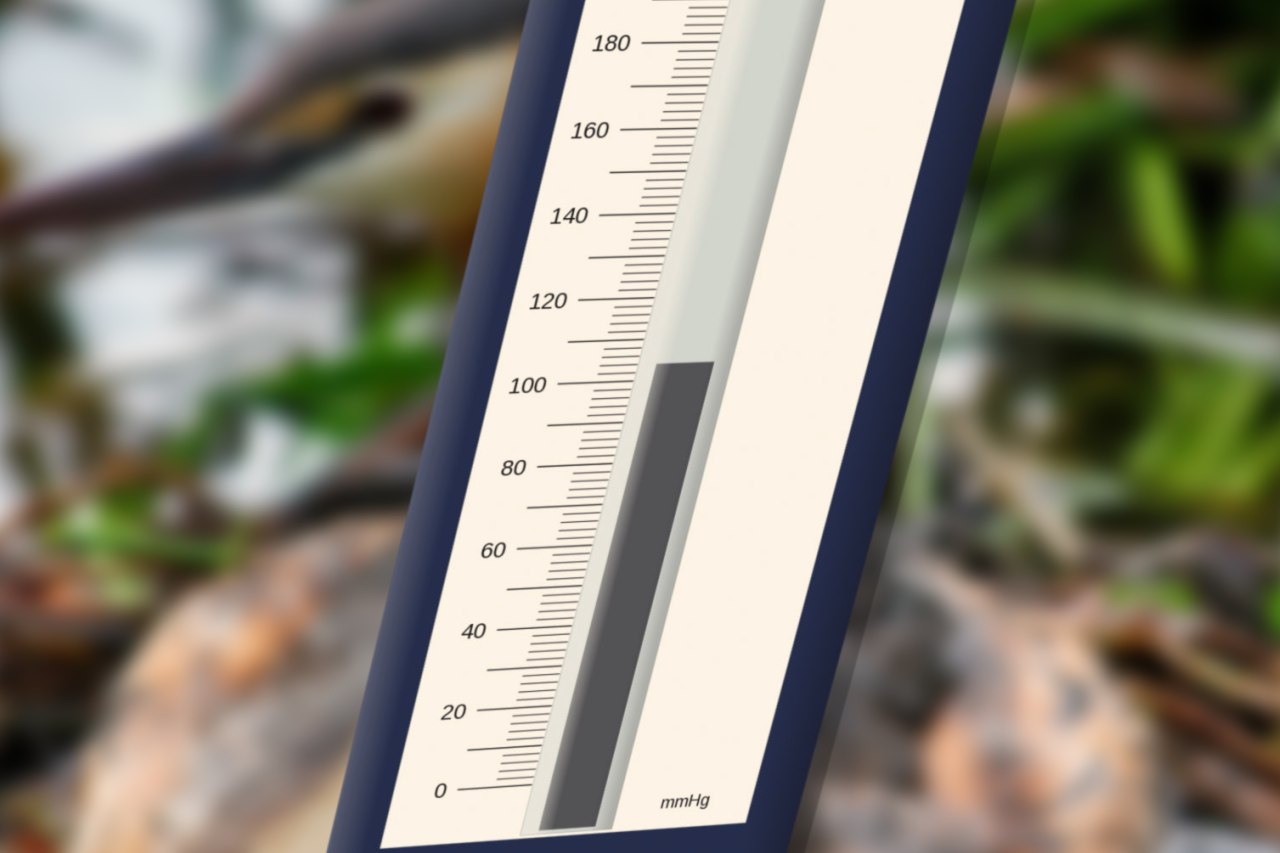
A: 104 mmHg
